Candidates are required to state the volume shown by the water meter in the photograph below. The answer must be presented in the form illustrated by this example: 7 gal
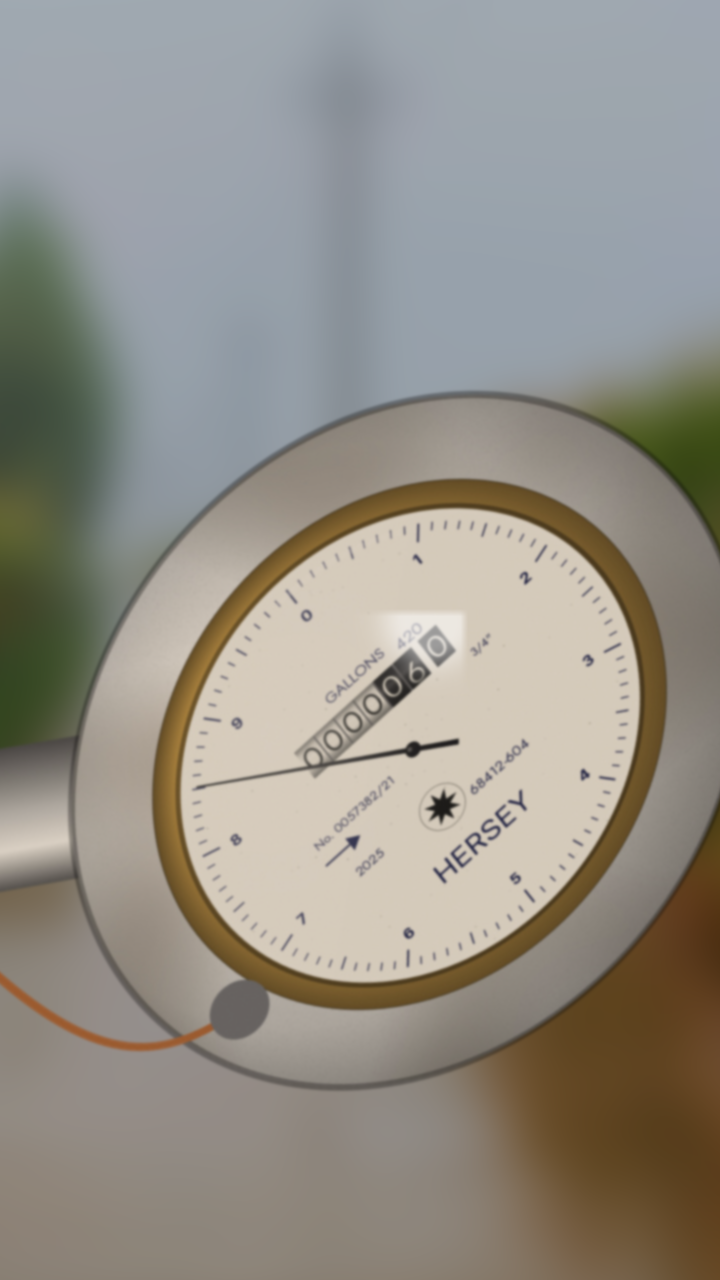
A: 58.5 gal
